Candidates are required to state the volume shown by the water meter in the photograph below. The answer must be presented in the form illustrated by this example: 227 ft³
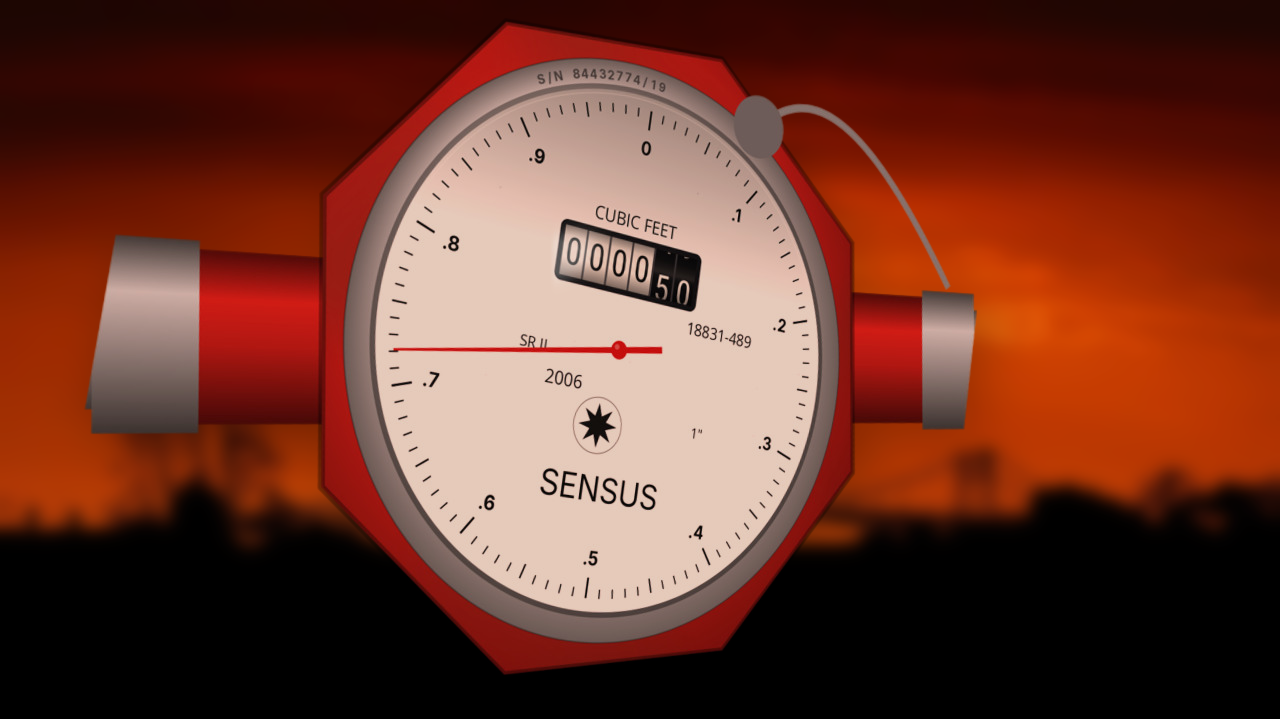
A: 49.72 ft³
